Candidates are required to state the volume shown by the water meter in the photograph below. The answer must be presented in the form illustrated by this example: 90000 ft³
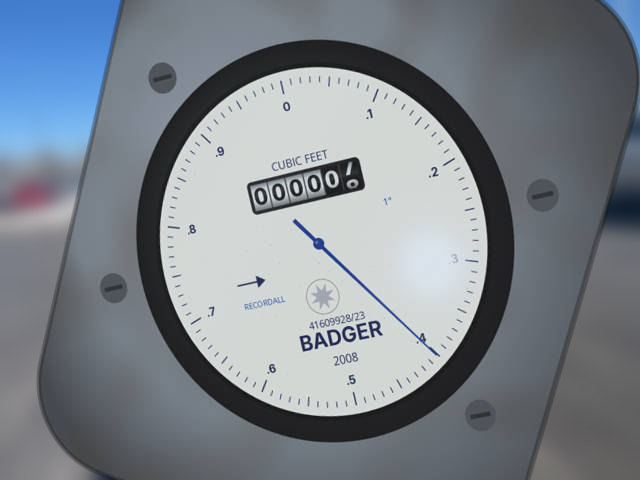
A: 7.40 ft³
